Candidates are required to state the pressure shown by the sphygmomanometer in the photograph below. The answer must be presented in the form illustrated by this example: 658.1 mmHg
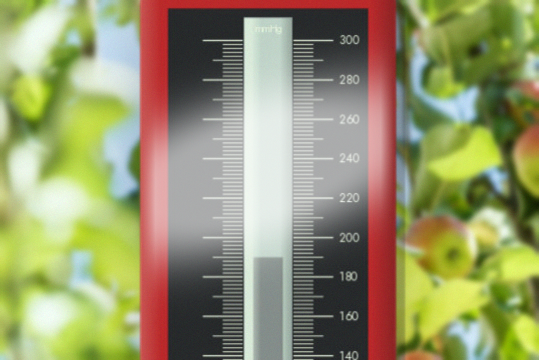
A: 190 mmHg
